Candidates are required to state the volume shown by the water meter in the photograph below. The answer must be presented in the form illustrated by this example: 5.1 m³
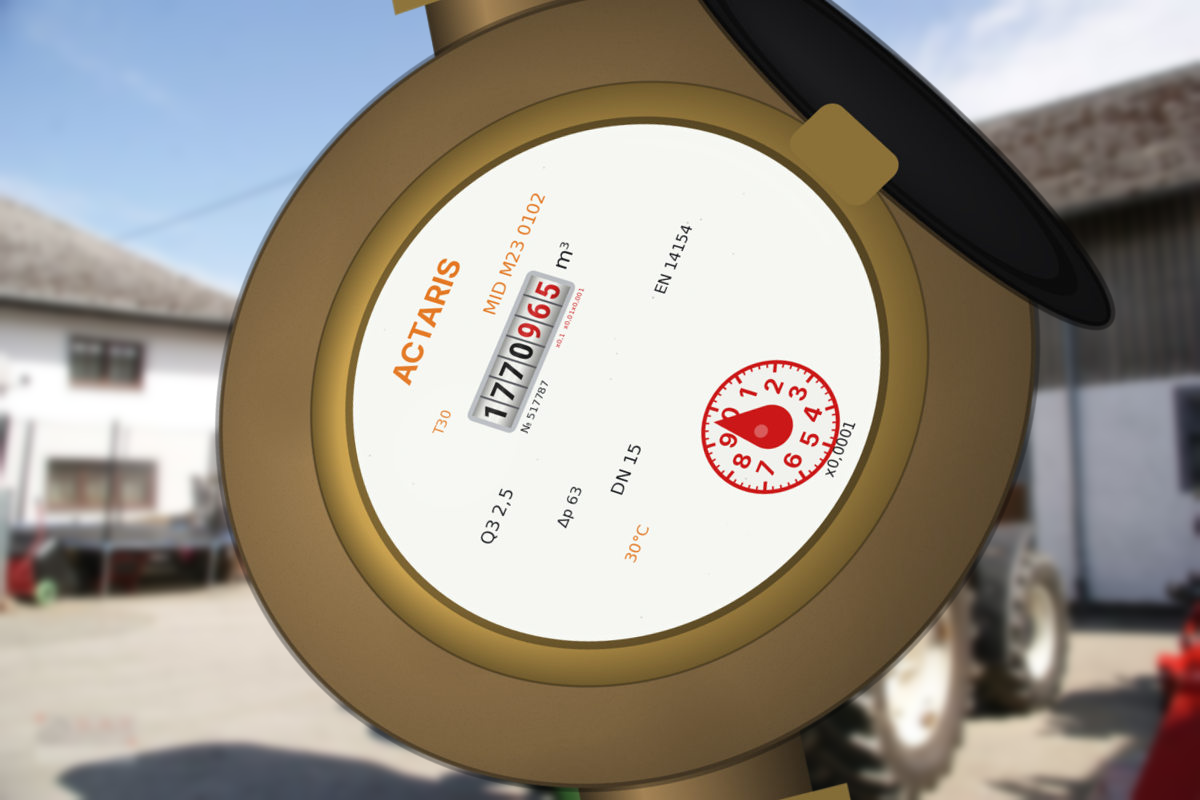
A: 1770.9649 m³
